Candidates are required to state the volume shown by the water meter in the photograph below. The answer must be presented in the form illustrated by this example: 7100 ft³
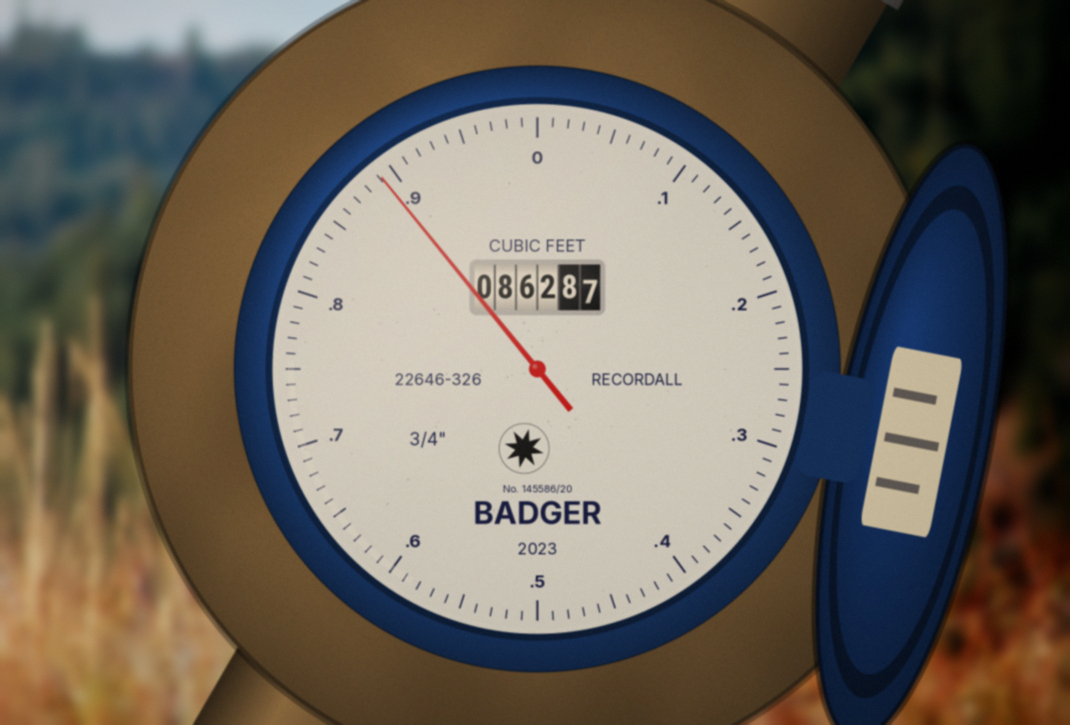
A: 86286.89 ft³
